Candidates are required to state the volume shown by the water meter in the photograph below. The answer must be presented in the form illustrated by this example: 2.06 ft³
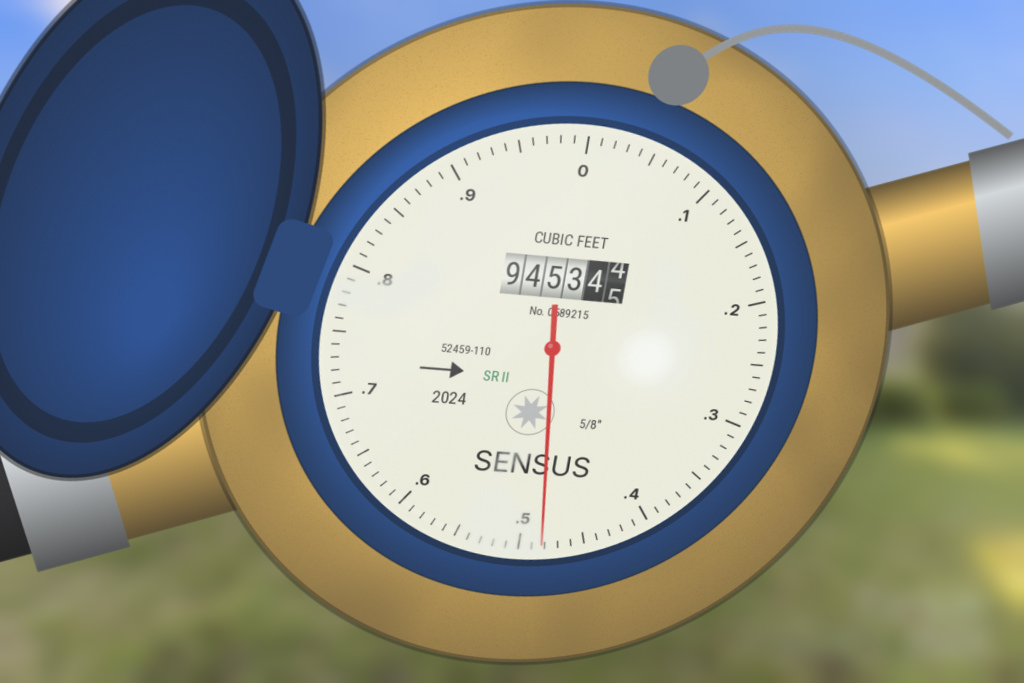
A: 945344.48 ft³
